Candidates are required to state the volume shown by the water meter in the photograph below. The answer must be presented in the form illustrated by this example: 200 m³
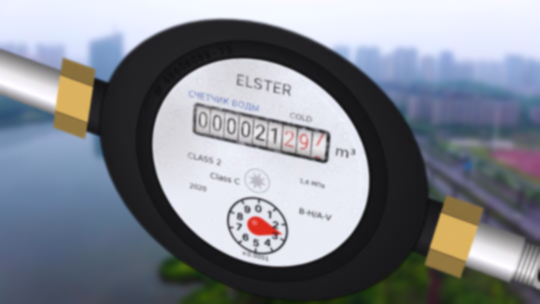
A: 21.2972 m³
